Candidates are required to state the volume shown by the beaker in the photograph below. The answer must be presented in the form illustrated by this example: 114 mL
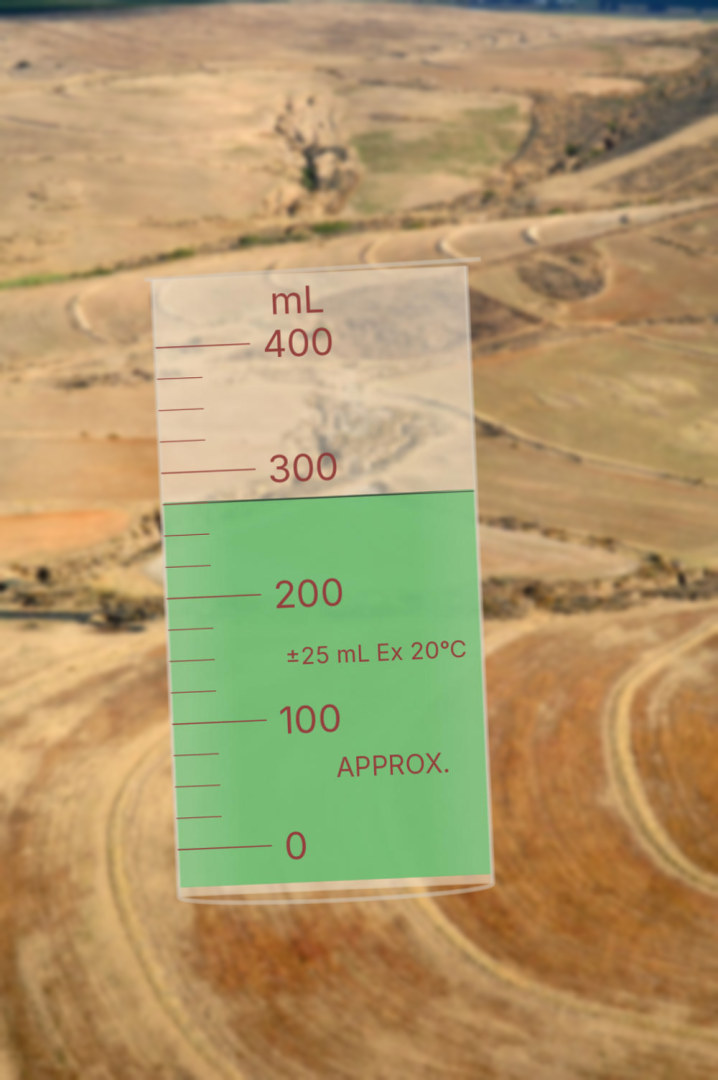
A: 275 mL
